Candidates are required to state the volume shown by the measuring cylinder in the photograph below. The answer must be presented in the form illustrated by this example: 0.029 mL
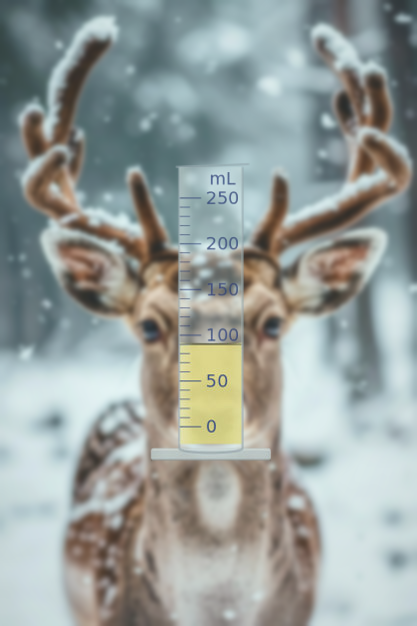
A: 90 mL
